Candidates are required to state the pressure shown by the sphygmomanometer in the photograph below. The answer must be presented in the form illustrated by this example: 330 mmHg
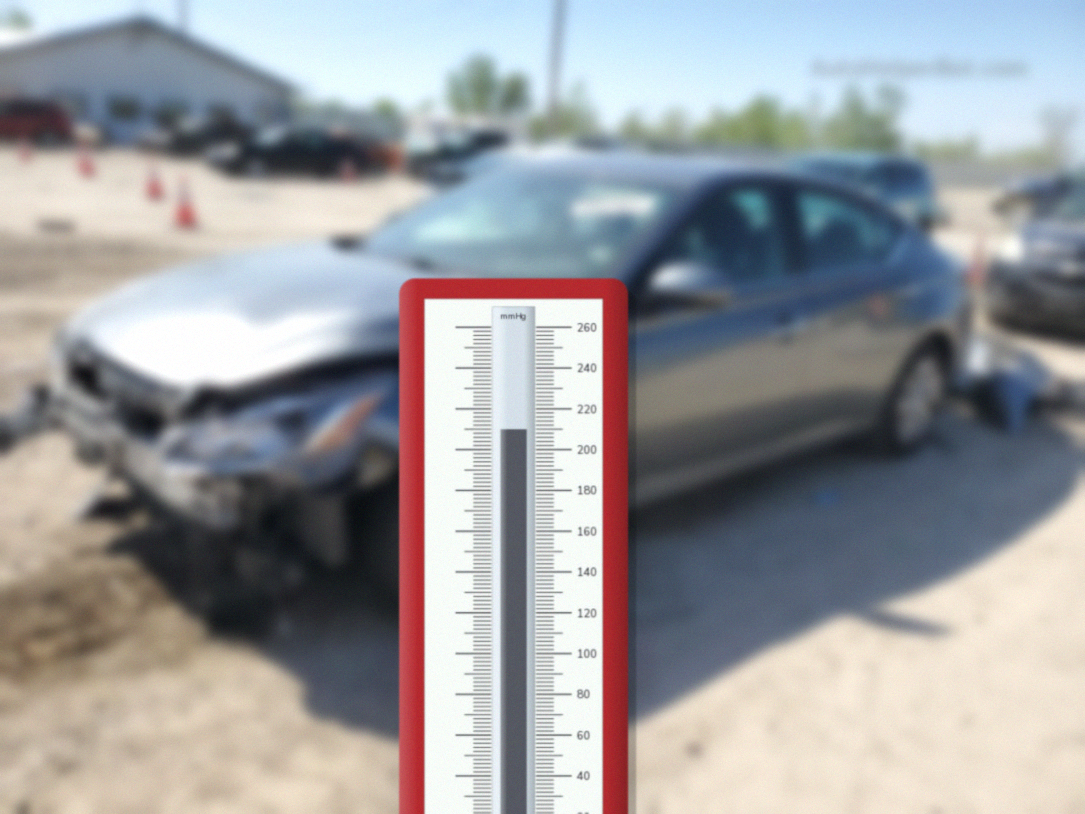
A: 210 mmHg
